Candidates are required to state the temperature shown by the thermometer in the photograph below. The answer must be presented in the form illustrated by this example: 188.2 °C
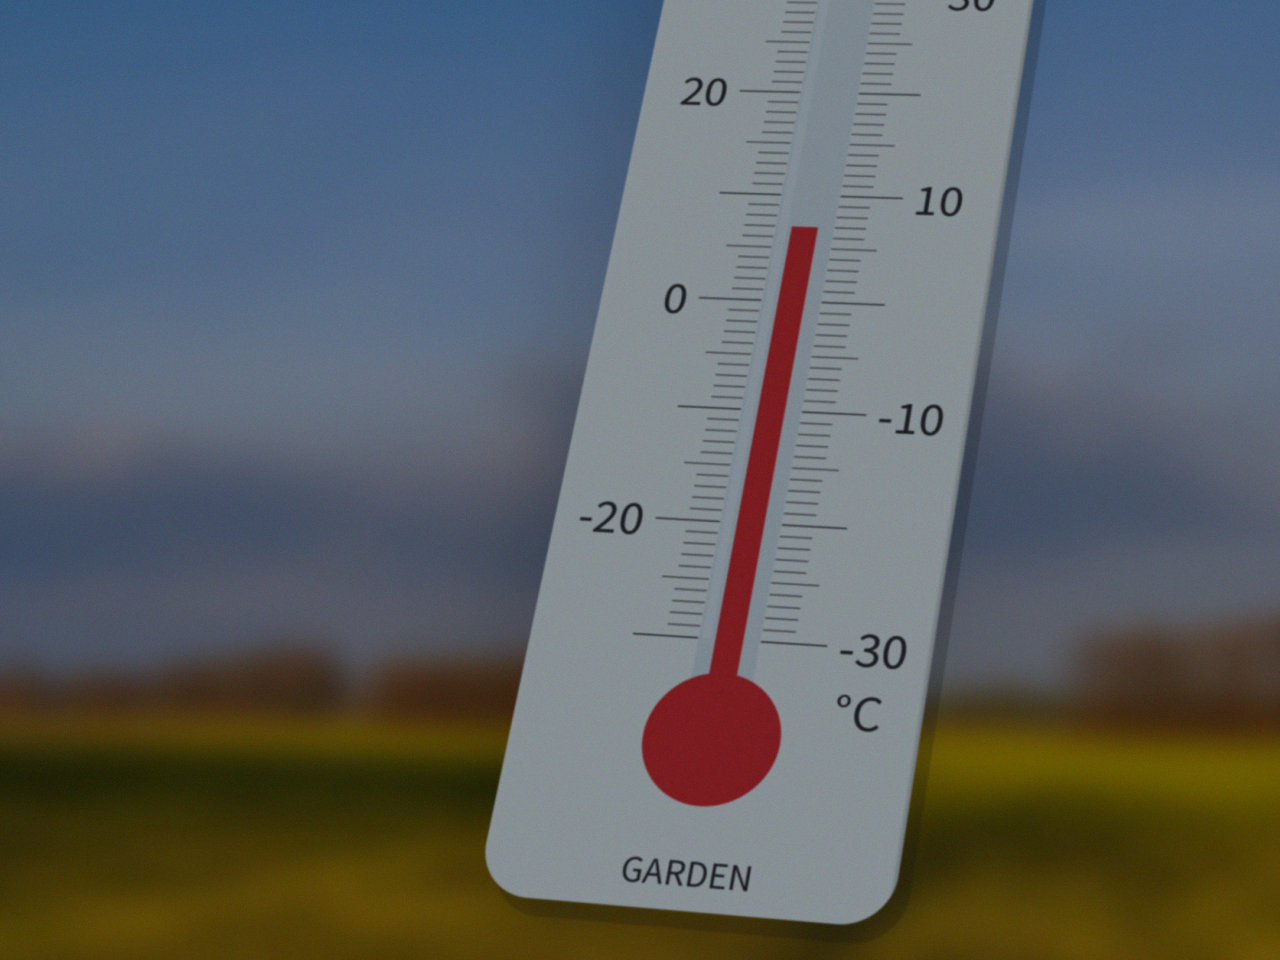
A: 7 °C
